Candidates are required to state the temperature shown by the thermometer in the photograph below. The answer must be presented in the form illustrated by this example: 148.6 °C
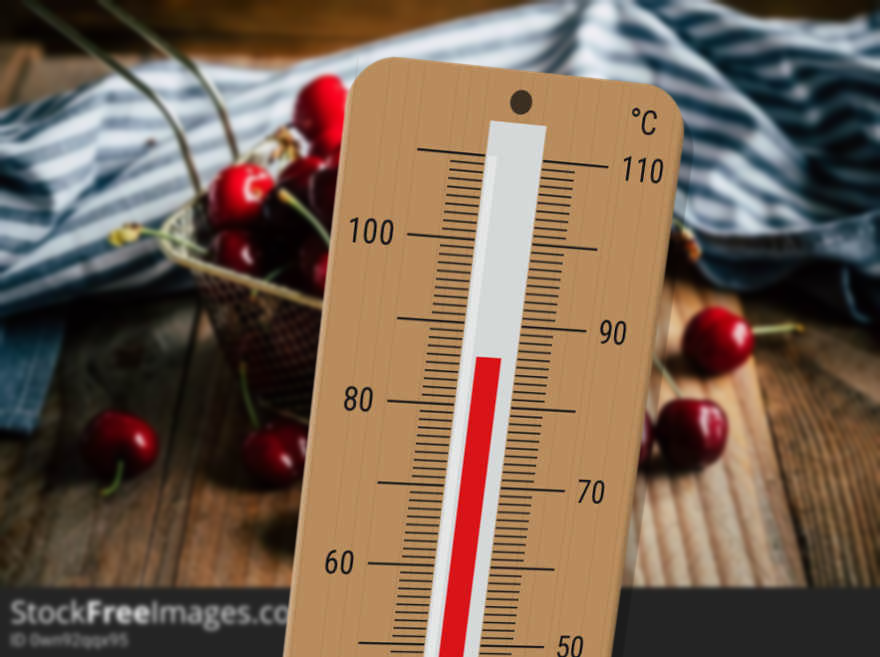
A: 86 °C
